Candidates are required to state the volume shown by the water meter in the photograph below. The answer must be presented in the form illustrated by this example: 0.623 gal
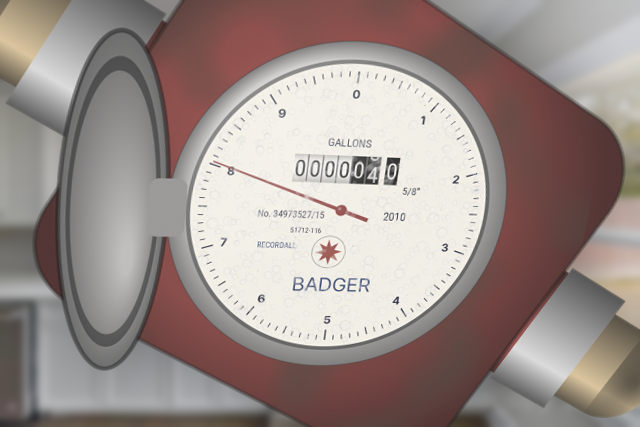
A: 38.0 gal
